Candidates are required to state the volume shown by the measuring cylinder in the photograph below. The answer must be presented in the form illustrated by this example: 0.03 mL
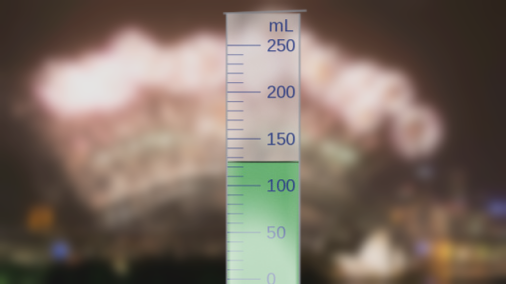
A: 125 mL
